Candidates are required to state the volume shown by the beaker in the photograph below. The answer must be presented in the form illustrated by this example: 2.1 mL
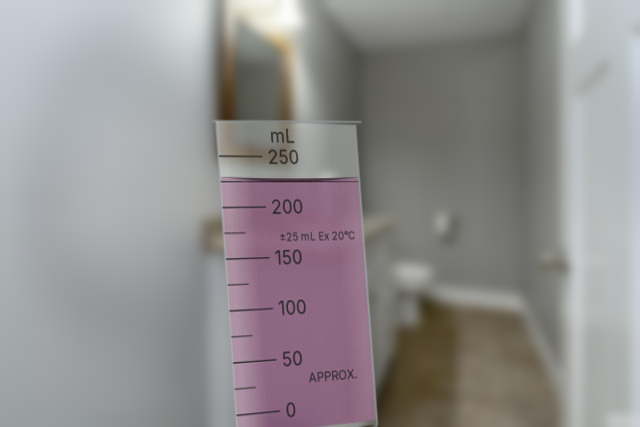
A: 225 mL
